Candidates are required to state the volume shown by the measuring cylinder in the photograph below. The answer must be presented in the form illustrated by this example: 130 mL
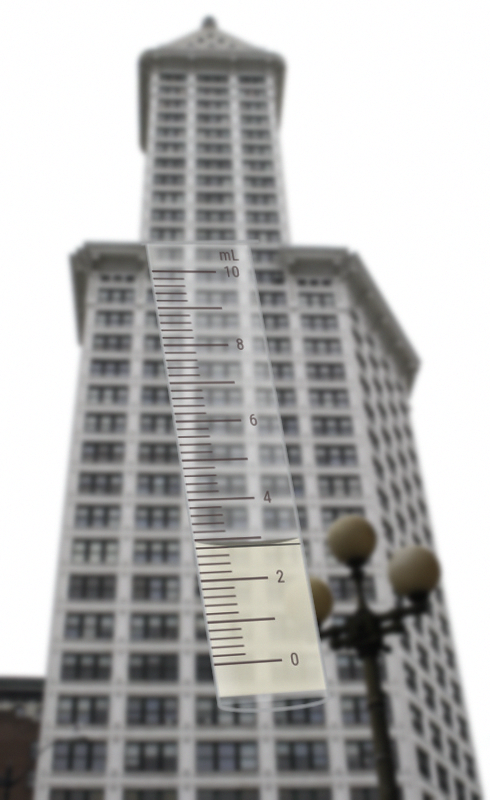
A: 2.8 mL
